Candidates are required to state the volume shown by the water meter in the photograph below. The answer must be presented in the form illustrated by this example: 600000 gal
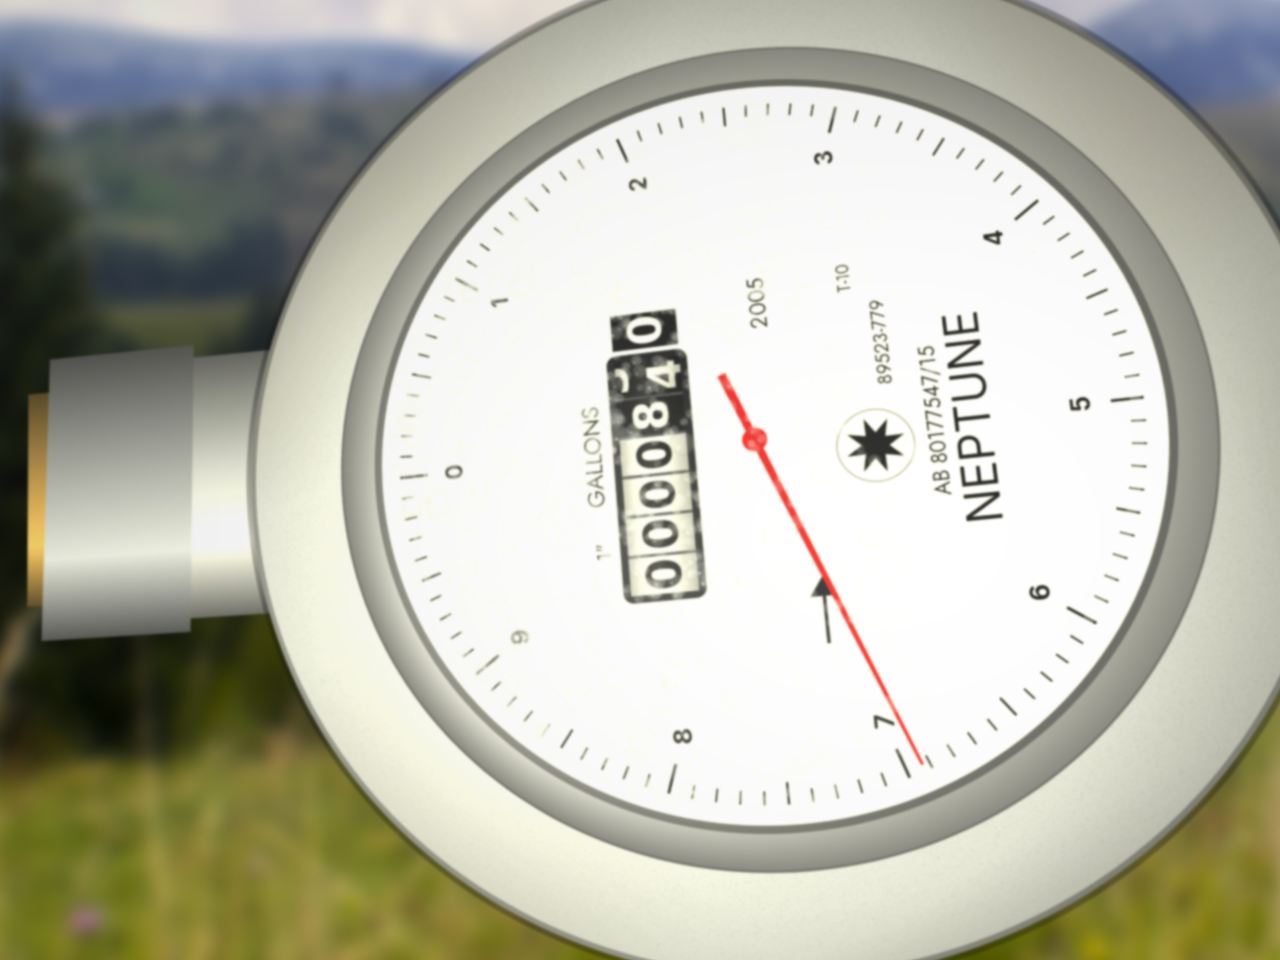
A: 836.9 gal
